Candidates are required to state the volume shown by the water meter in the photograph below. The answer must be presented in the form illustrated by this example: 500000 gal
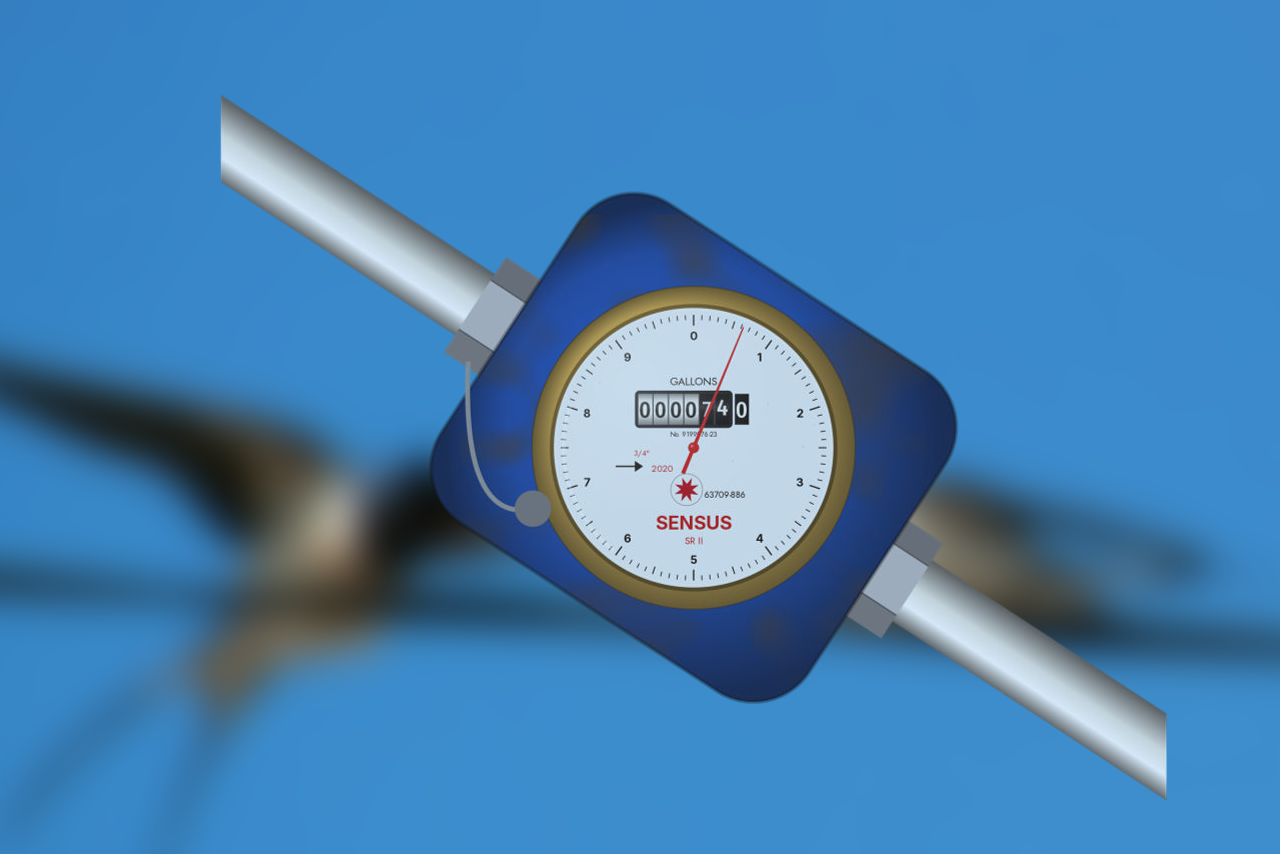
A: 740.6 gal
